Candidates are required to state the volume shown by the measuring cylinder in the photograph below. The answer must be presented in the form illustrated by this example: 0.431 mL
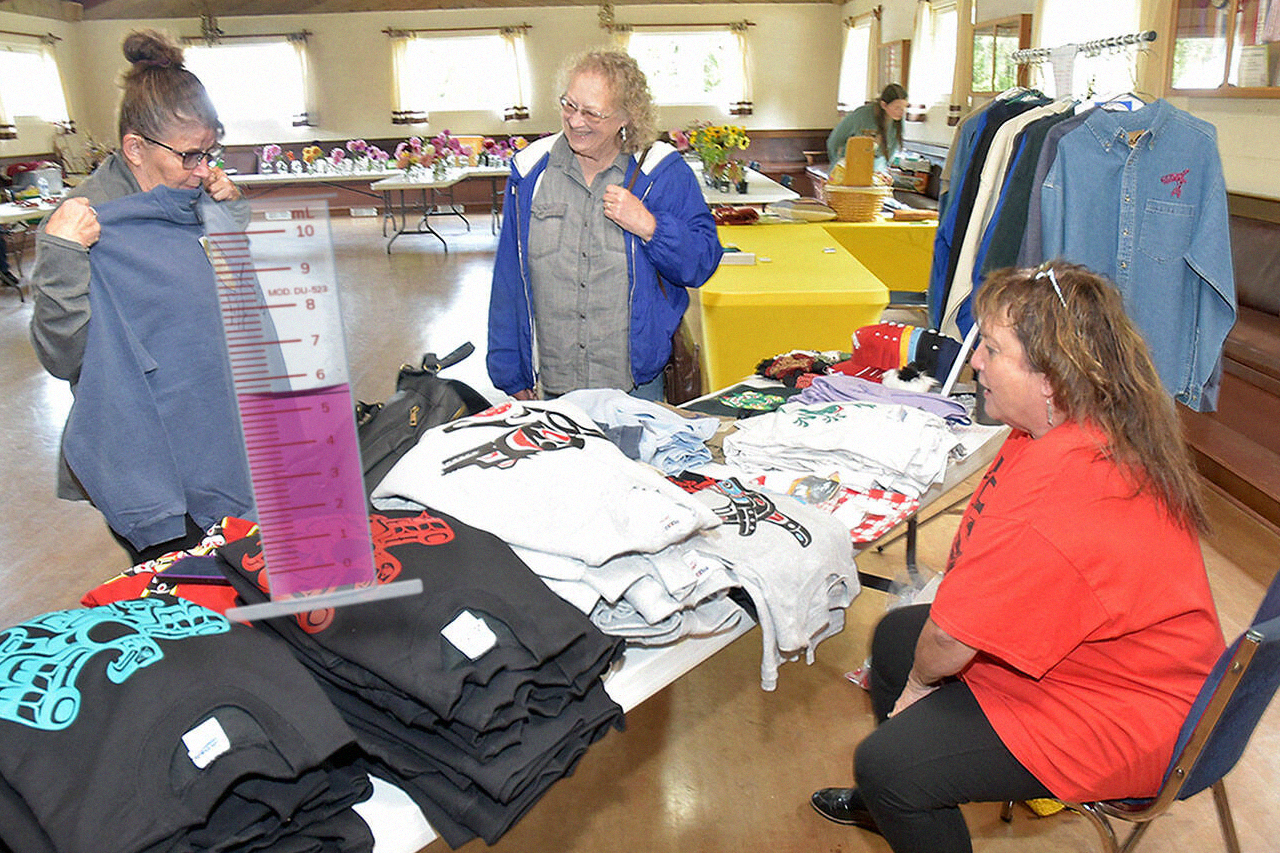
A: 5.4 mL
